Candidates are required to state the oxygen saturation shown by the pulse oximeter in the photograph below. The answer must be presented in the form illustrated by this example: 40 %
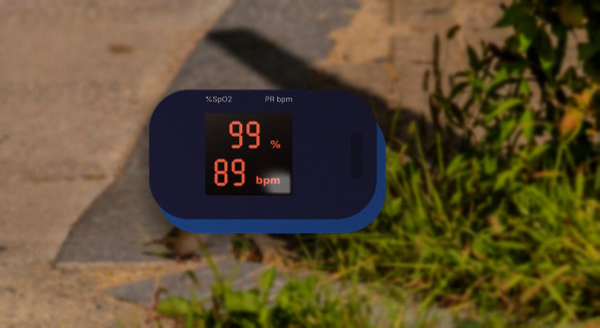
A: 99 %
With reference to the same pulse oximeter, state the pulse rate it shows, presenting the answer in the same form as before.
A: 89 bpm
